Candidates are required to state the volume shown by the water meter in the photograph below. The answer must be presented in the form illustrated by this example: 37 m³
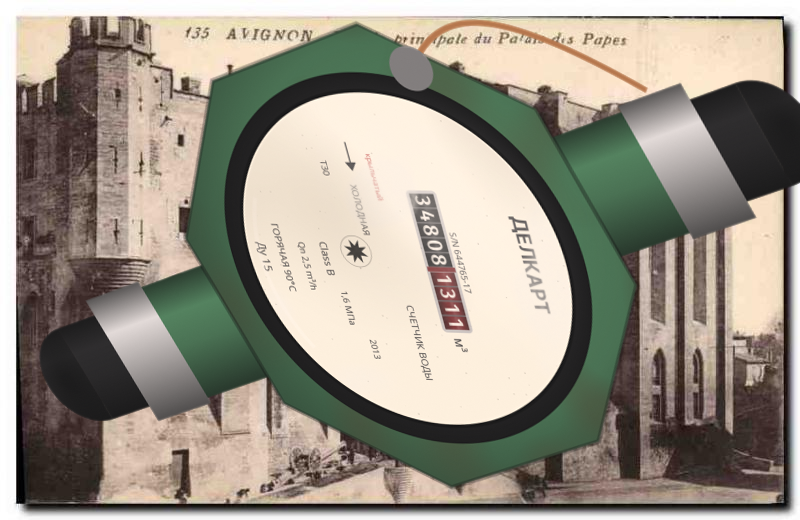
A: 34808.1311 m³
